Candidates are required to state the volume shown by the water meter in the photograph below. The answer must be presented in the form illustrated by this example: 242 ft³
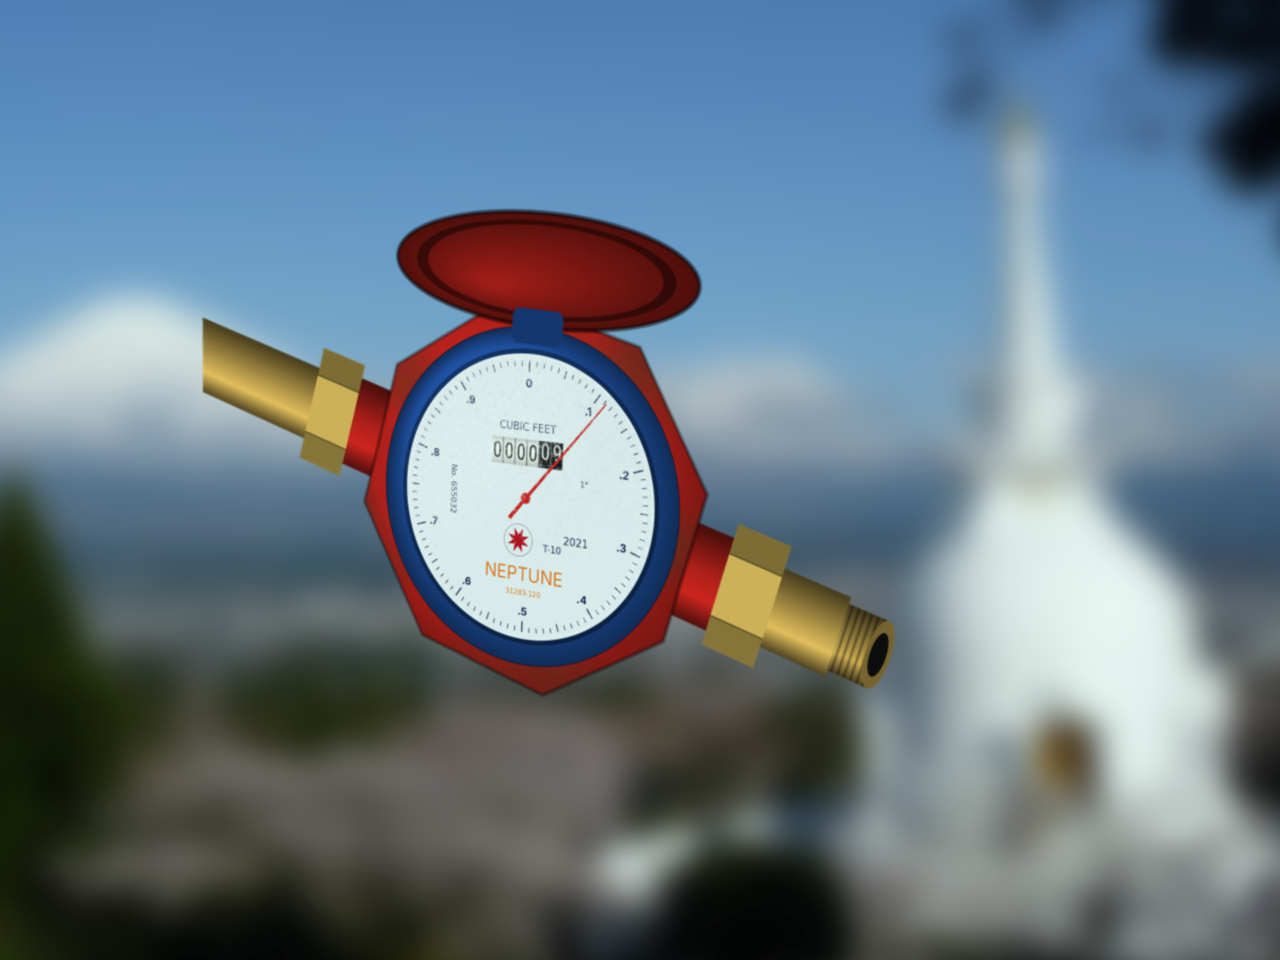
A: 9.11 ft³
